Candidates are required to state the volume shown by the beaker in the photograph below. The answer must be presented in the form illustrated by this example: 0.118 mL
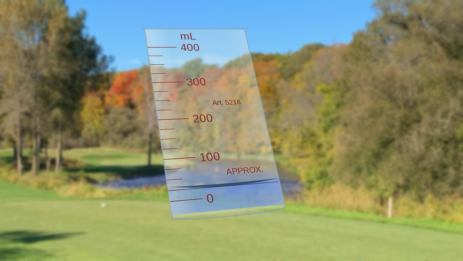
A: 25 mL
